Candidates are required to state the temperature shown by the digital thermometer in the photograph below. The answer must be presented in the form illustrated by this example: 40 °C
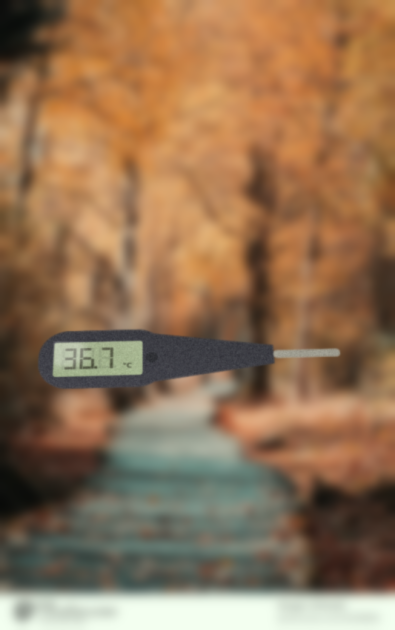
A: 36.7 °C
